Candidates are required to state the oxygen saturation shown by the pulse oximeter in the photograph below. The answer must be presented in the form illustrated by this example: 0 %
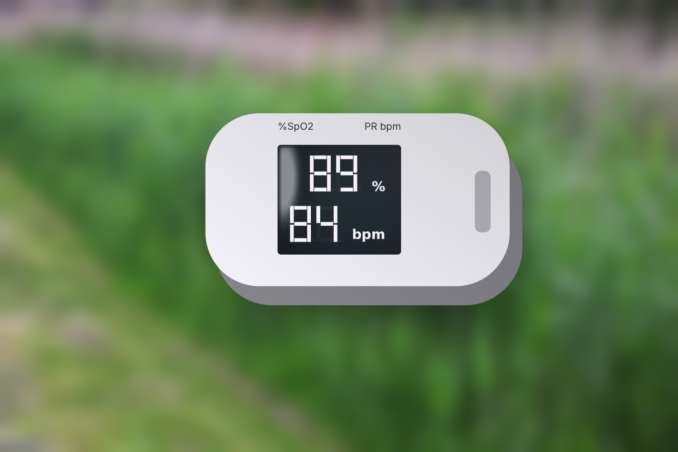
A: 89 %
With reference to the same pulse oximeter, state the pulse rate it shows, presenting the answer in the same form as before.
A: 84 bpm
